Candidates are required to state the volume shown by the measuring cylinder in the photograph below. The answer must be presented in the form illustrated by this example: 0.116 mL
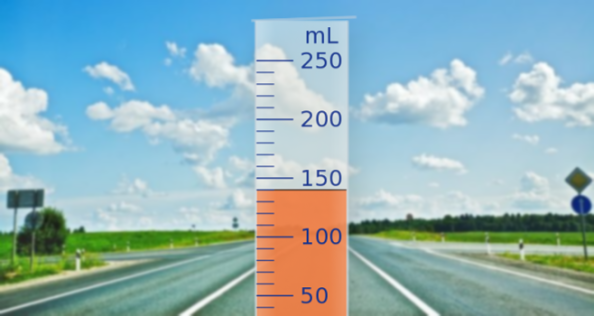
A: 140 mL
